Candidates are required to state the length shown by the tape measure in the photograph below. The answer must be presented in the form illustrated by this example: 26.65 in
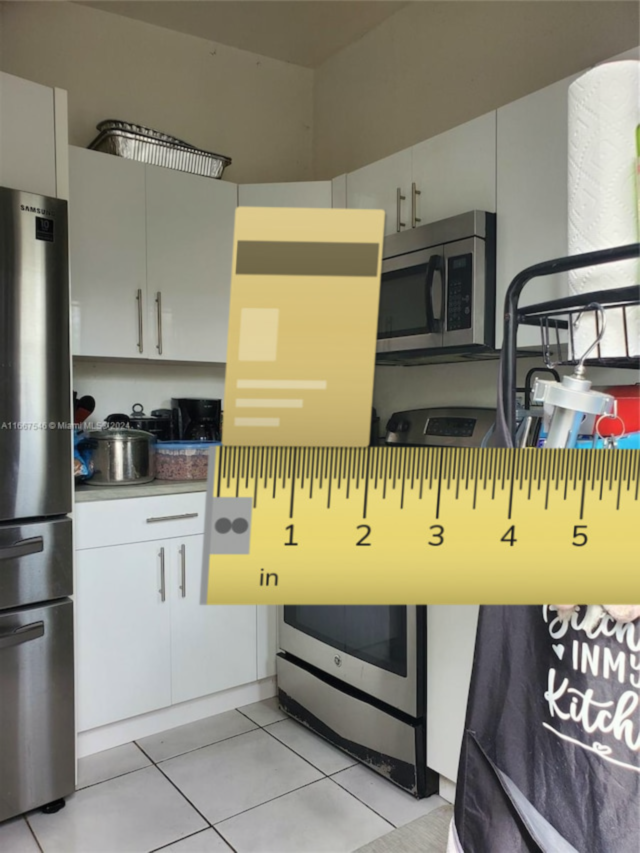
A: 2 in
